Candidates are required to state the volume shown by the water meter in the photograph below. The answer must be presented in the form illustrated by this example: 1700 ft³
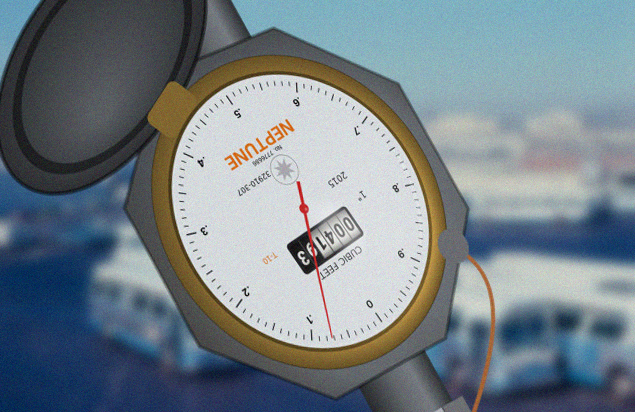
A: 4193.07 ft³
